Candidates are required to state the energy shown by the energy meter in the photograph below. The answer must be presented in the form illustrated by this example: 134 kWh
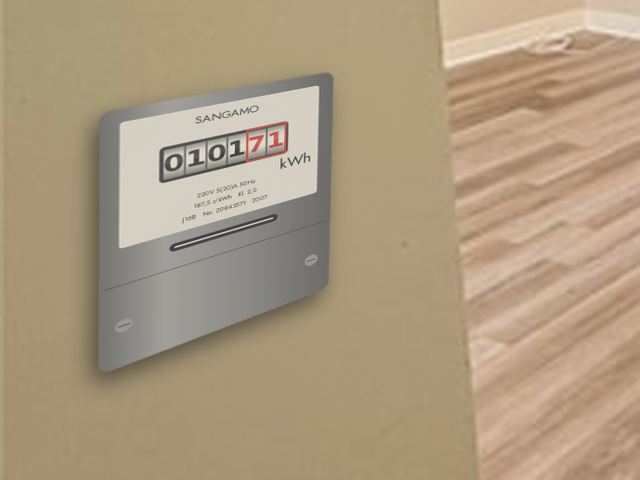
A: 101.71 kWh
